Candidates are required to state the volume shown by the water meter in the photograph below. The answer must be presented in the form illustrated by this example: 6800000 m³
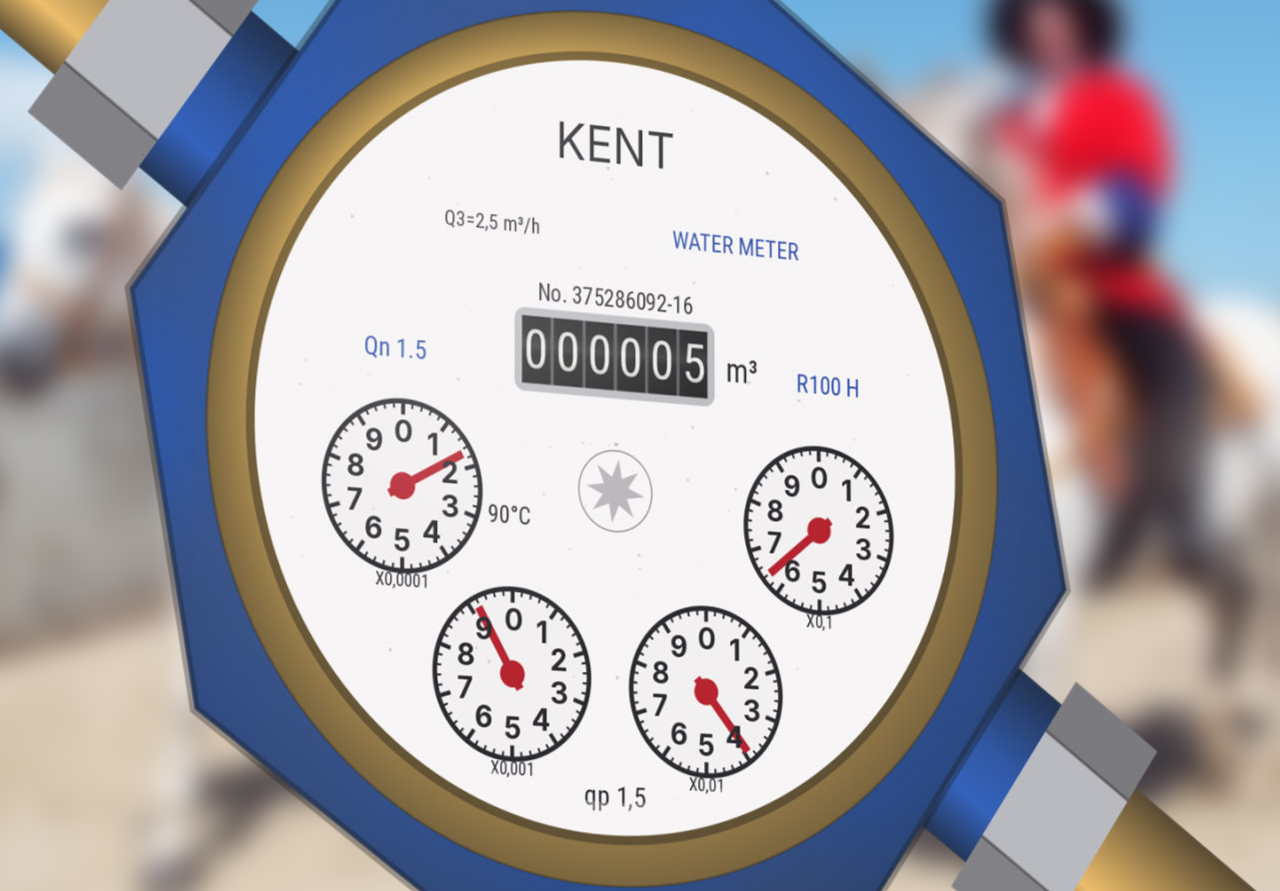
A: 5.6391 m³
